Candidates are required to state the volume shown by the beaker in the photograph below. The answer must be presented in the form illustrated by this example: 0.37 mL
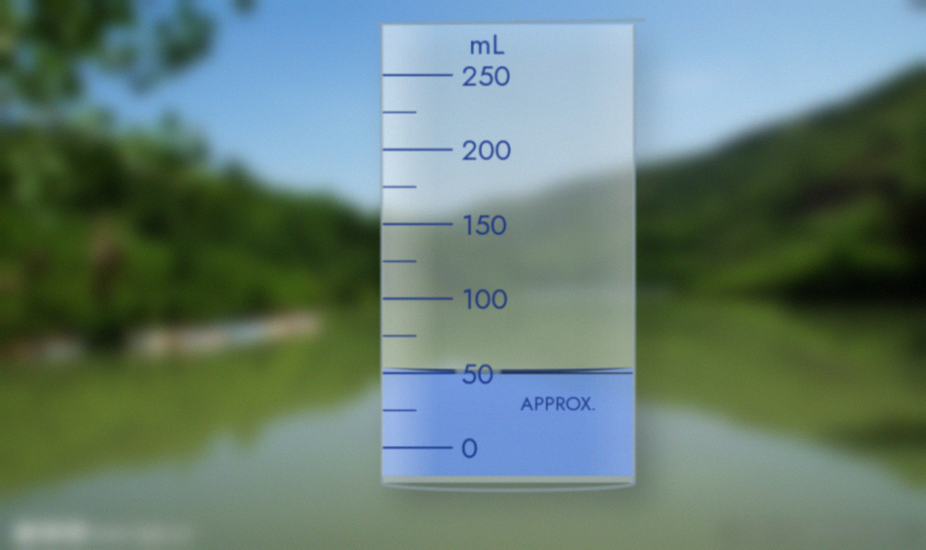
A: 50 mL
